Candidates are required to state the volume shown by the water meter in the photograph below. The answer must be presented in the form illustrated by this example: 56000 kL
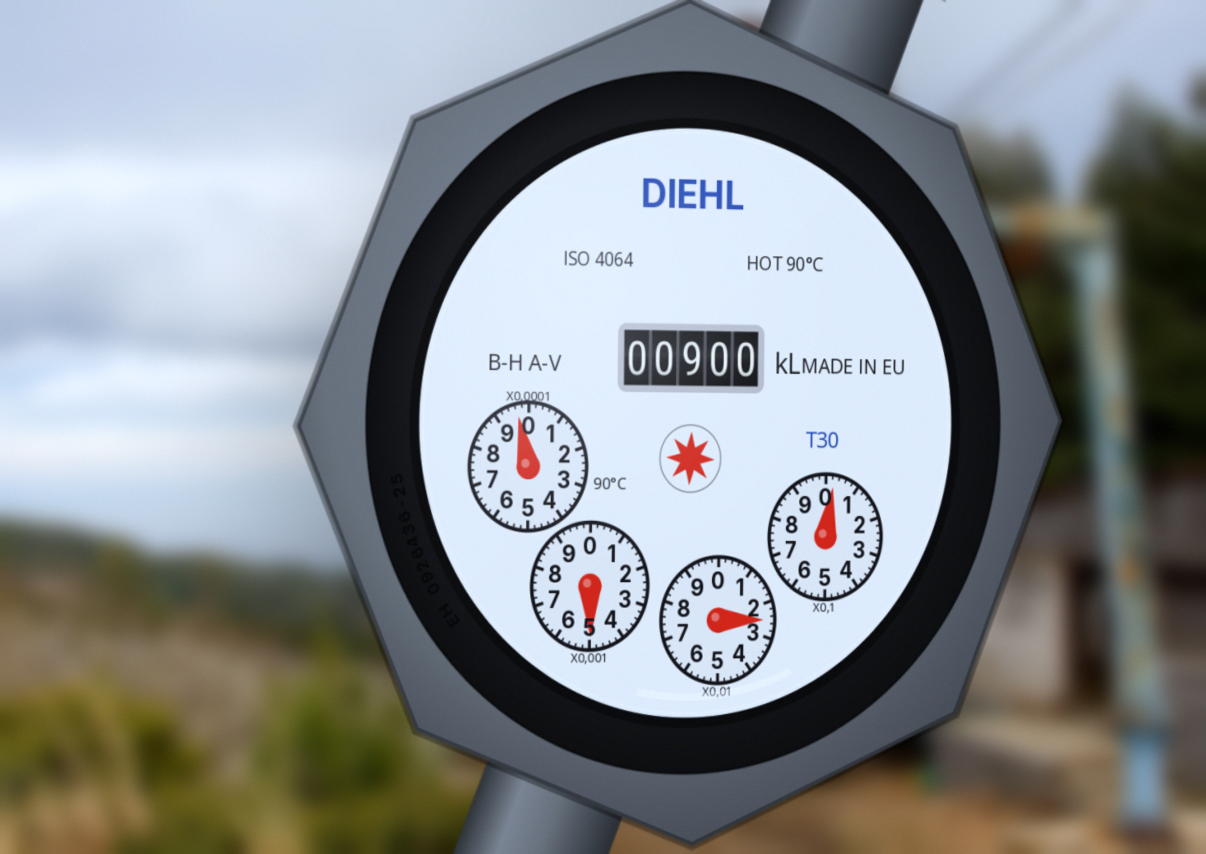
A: 900.0249 kL
